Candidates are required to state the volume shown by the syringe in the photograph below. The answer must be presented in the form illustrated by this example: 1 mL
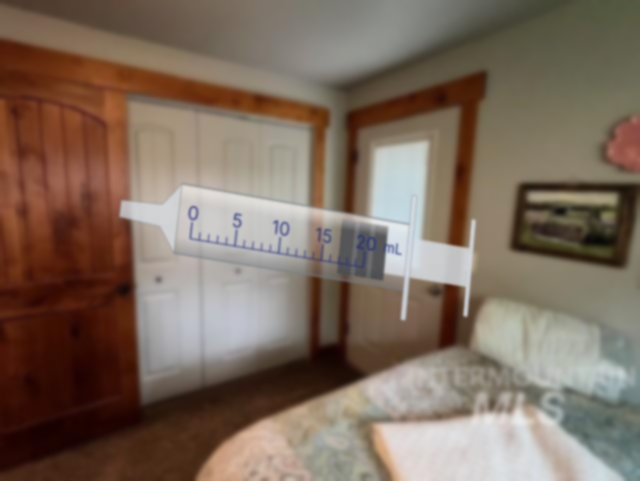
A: 17 mL
